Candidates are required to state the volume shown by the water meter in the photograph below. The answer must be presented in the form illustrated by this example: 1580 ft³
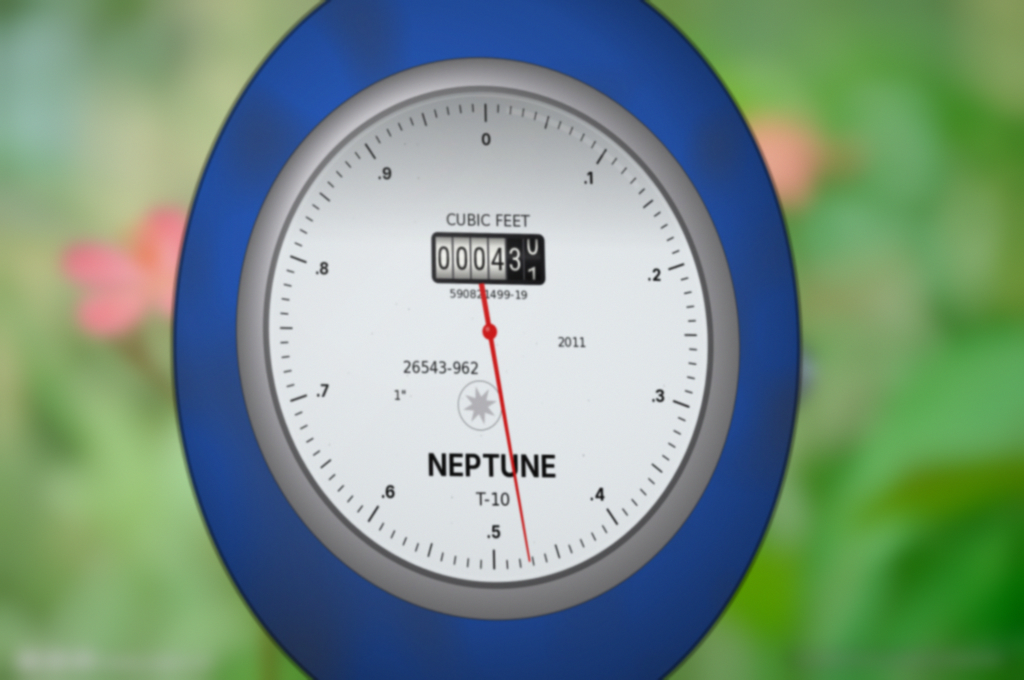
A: 430.47 ft³
